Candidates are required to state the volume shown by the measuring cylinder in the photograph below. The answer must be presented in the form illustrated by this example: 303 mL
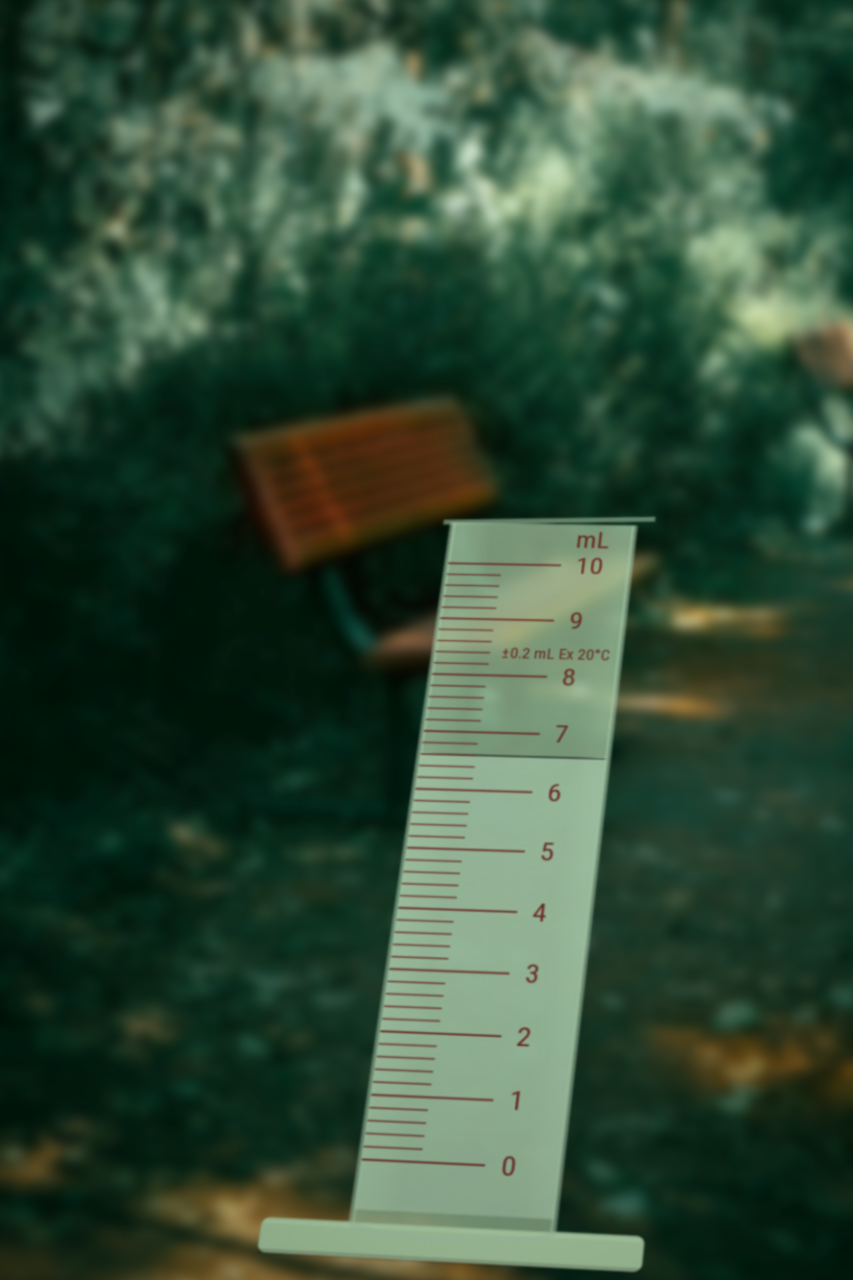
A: 6.6 mL
